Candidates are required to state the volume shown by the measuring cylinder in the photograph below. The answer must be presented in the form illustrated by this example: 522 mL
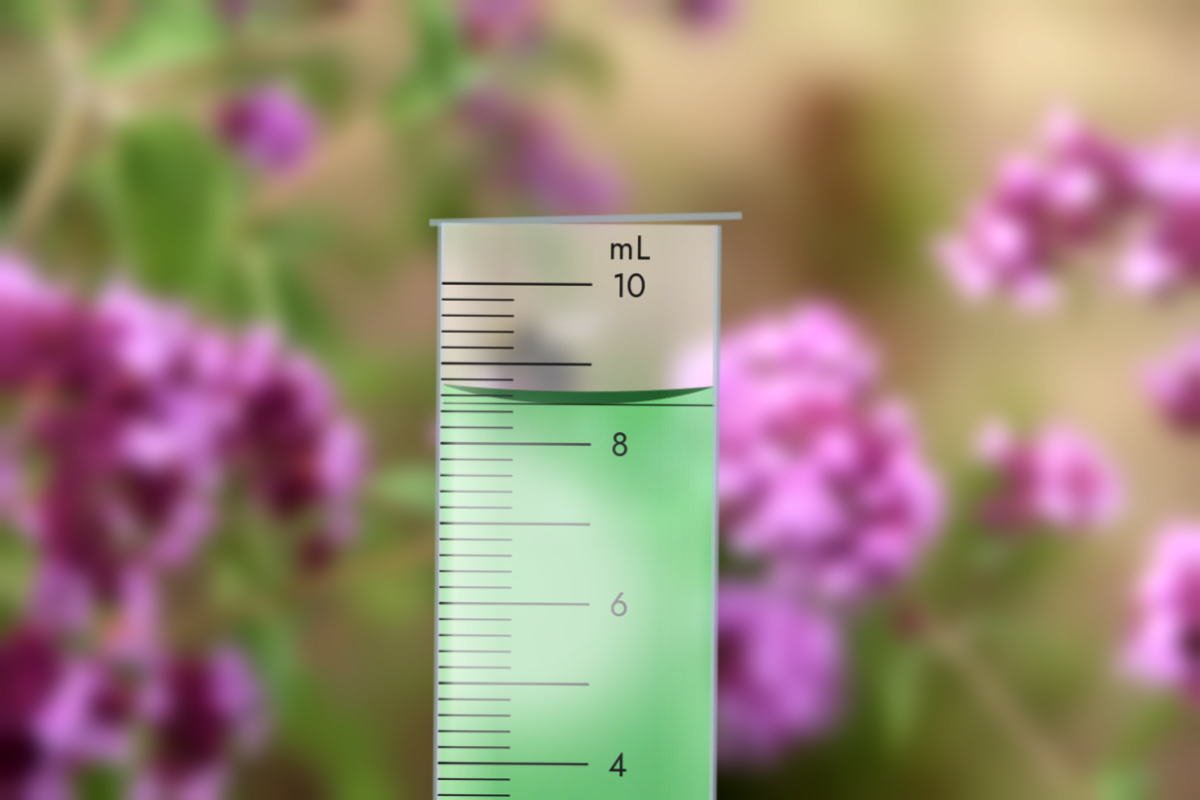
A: 8.5 mL
